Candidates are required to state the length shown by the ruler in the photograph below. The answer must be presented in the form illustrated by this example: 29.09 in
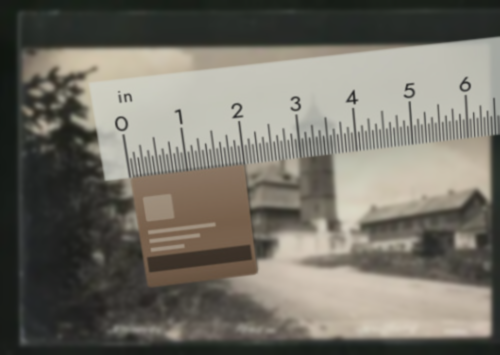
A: 2 in
